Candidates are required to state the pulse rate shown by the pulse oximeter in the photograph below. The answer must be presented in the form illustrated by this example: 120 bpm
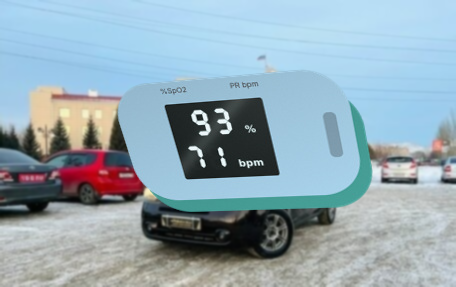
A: 71 bpm
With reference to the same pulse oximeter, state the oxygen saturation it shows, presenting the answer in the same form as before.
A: 93 %
